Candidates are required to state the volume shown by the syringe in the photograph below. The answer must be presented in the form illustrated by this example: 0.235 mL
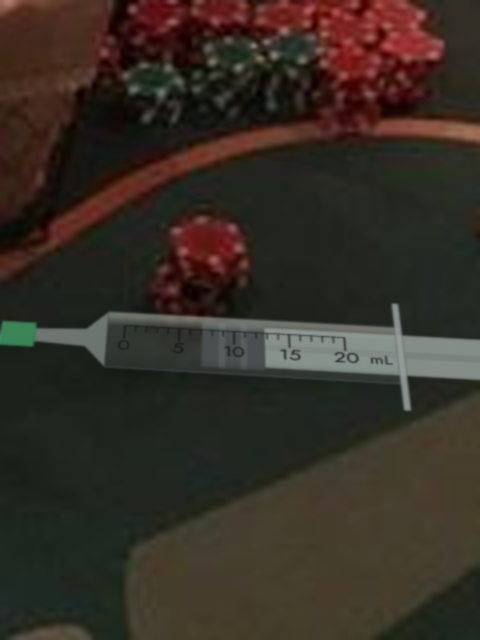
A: 7 mL
